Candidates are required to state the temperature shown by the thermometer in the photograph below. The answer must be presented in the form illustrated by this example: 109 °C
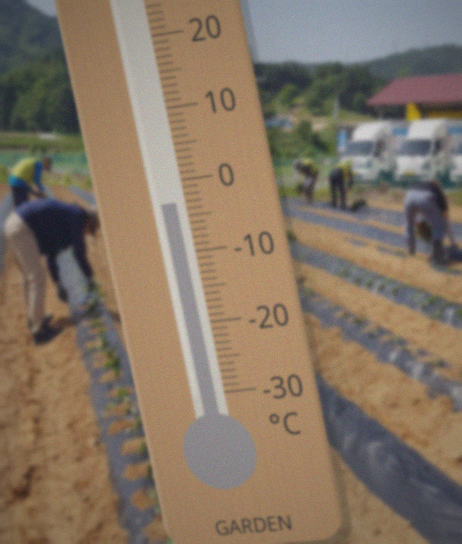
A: -3 °C
